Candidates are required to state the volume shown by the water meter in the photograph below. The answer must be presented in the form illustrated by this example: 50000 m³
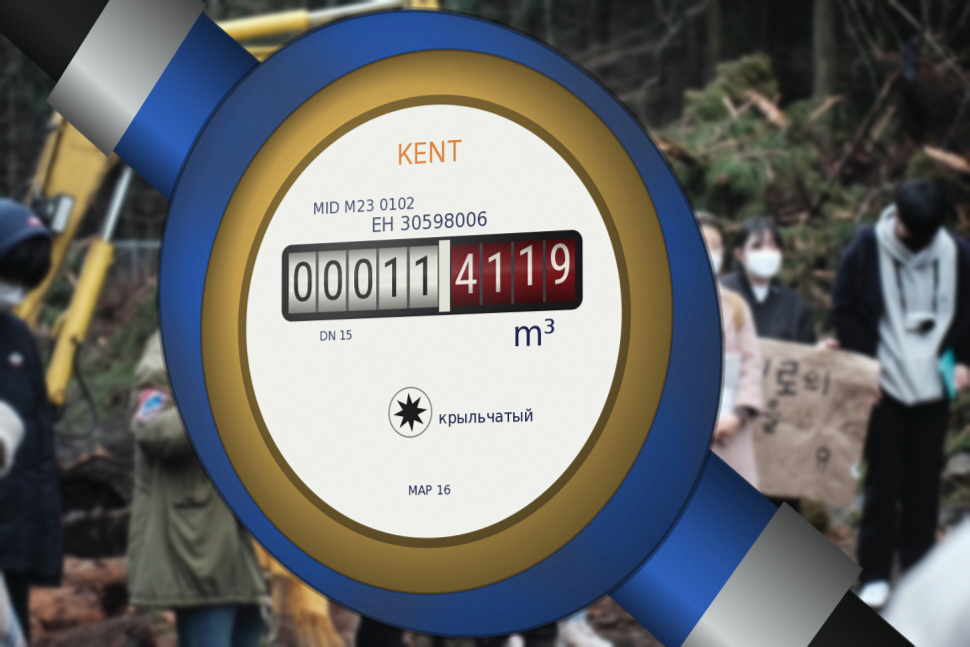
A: 11.4119 m³
